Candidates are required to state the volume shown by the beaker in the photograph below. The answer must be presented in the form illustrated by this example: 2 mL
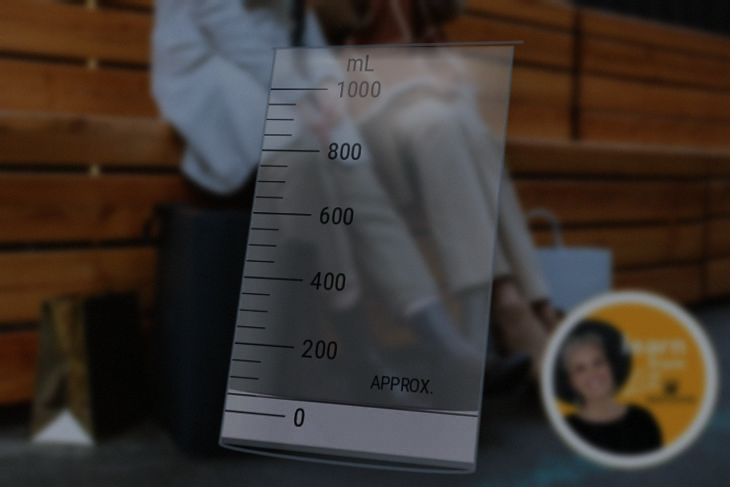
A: 50 mL
